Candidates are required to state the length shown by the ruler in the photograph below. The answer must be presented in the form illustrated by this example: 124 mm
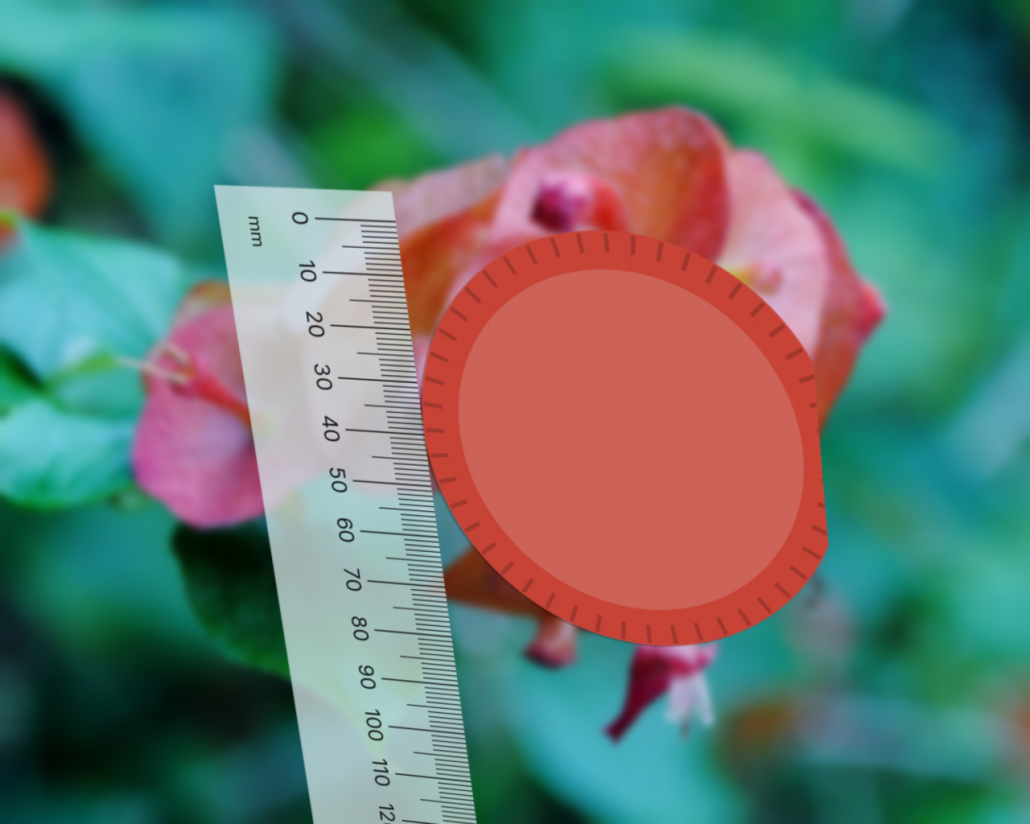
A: 78 mm
